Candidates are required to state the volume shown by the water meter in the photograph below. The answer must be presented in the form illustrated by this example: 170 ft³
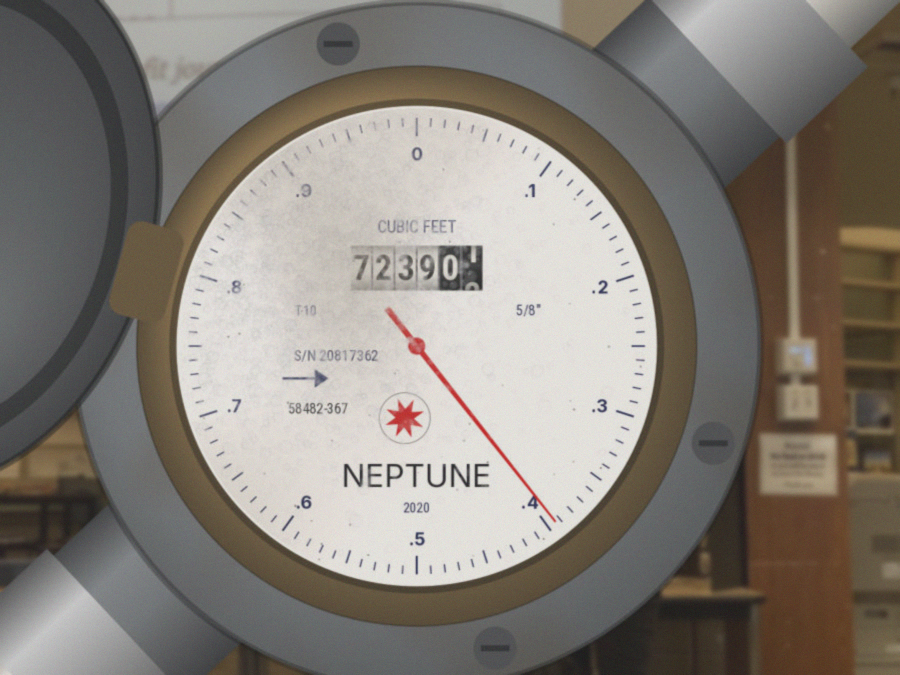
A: 723901.39 ft³
